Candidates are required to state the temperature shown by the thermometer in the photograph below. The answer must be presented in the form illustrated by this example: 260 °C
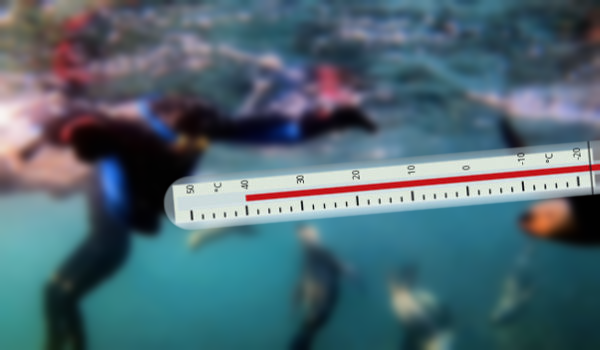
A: 40 °C
